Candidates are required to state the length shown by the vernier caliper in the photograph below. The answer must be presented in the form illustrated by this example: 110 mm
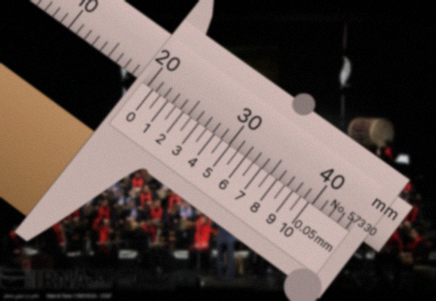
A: 20.6 mm
